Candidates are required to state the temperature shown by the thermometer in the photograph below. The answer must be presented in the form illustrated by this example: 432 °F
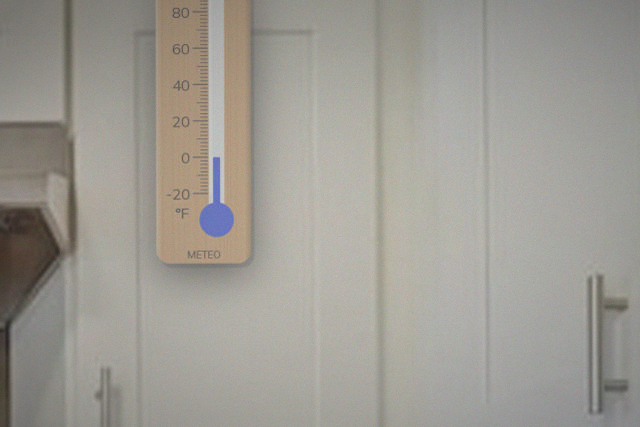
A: 0 °F
